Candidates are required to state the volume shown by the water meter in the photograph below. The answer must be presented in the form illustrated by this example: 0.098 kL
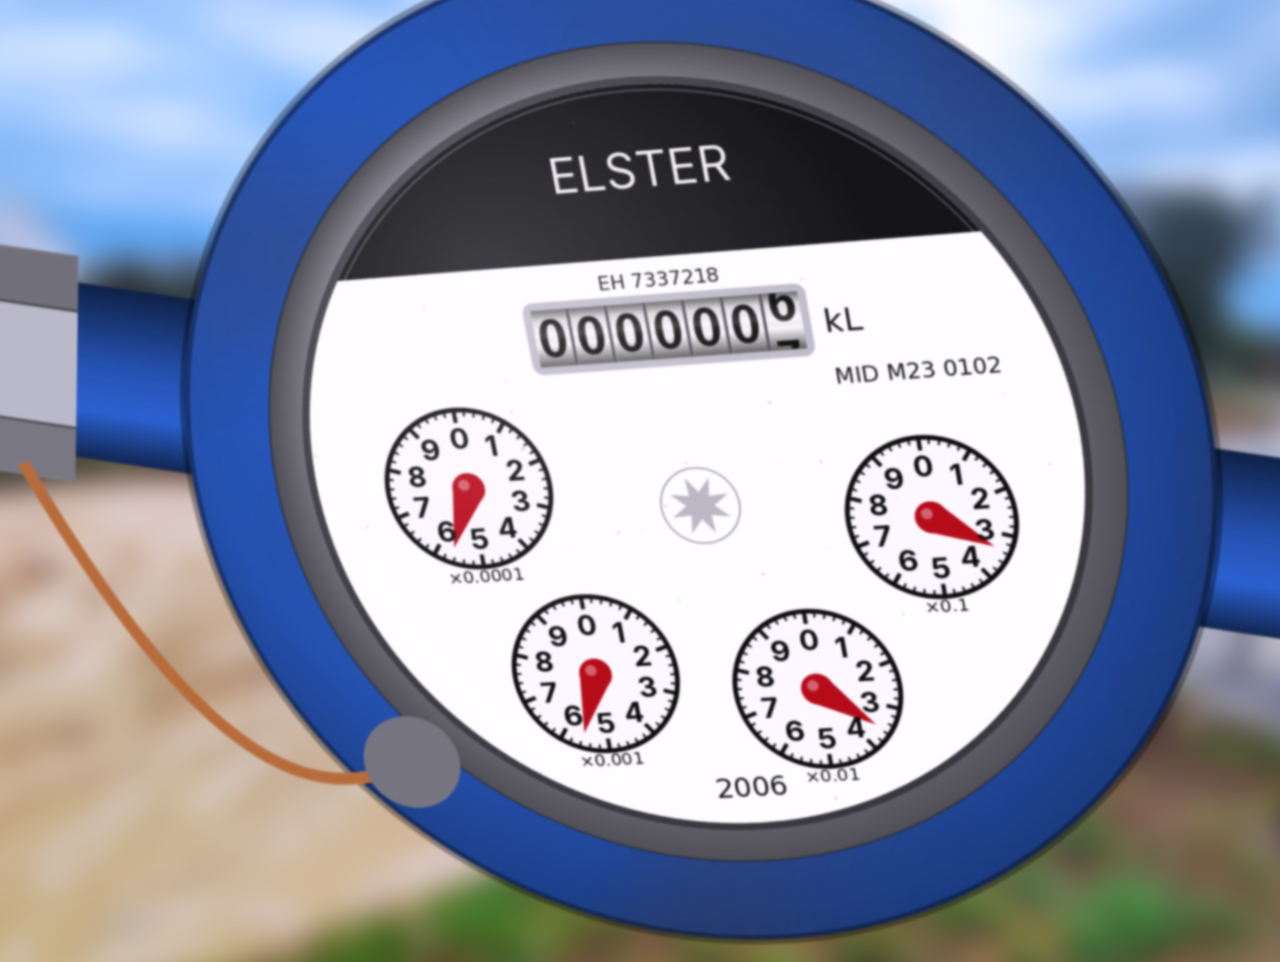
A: 6.3355 kL
